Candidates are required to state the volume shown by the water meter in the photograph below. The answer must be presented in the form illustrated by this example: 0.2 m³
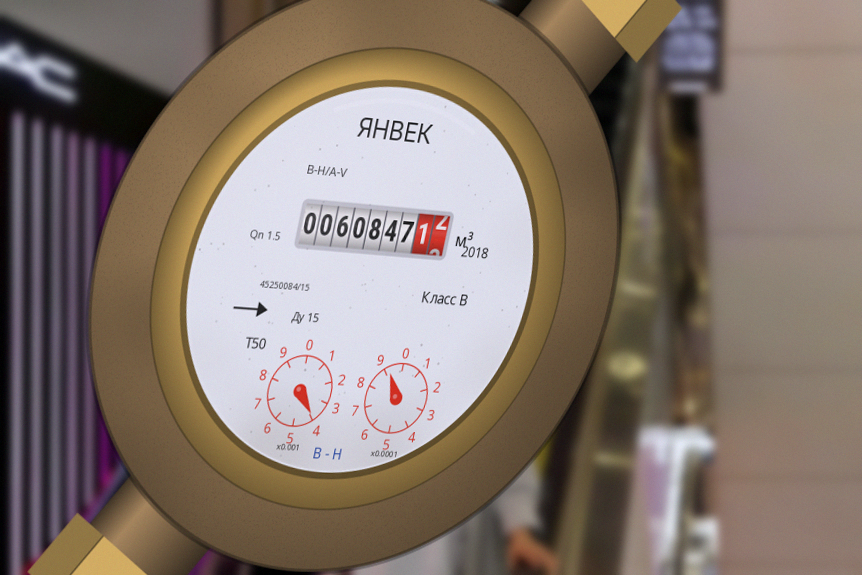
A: 60847.1239 m³
